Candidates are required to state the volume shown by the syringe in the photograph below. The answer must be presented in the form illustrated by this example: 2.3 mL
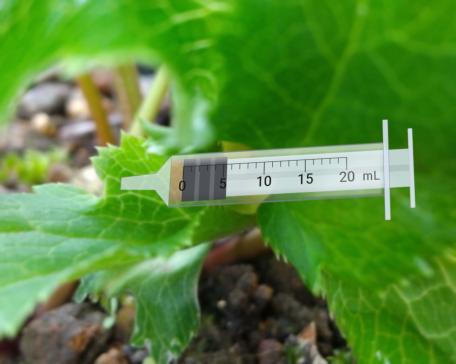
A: 0 mL
